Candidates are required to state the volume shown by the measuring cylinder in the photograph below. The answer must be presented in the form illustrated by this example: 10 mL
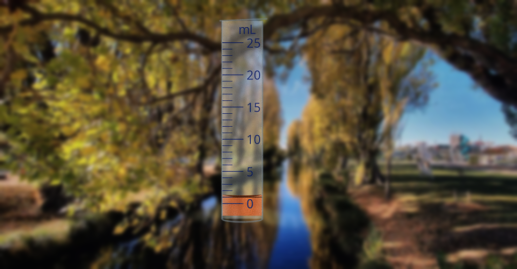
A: 1 mL
